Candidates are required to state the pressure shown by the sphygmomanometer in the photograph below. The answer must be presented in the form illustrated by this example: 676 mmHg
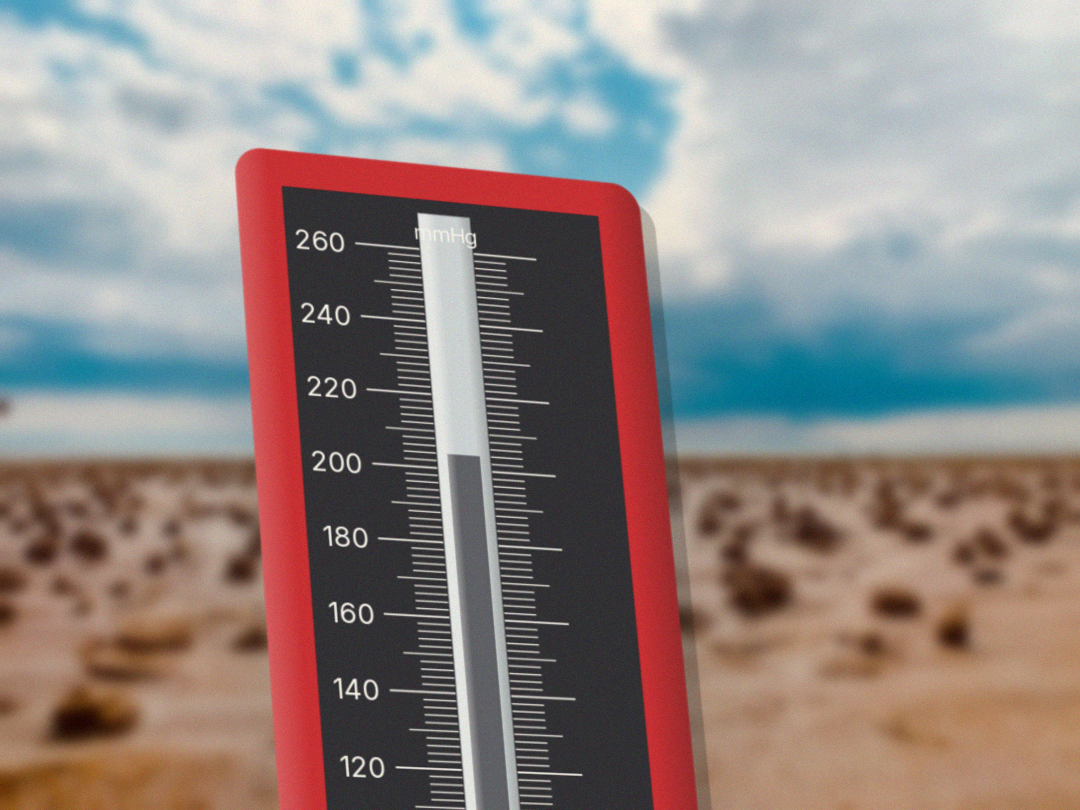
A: 204 mmHg
